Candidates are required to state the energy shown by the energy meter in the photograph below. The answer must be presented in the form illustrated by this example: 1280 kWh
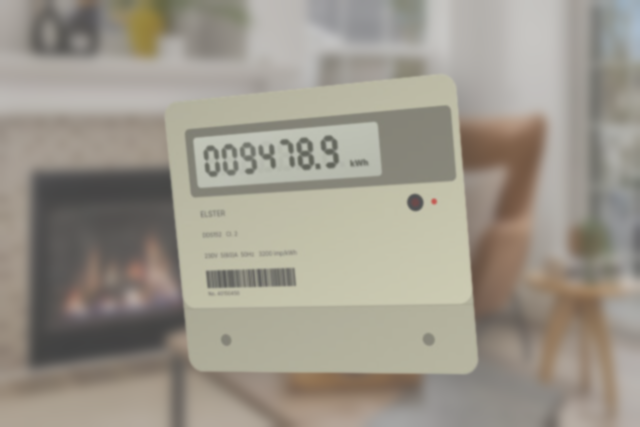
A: 9478.9 kWh
